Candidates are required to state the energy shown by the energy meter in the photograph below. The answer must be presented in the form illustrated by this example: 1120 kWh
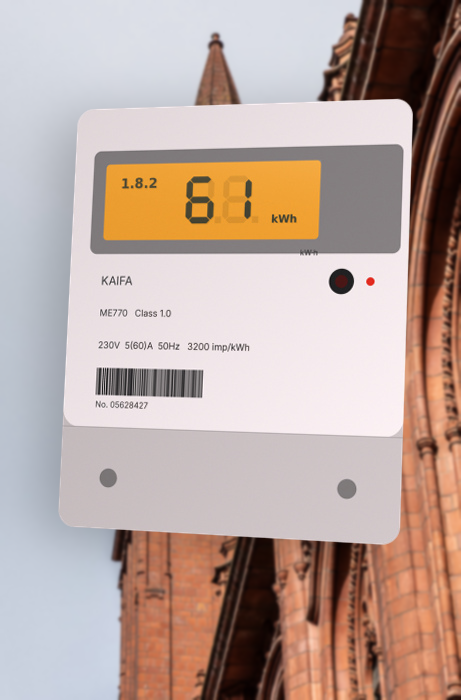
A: 61 kWh
